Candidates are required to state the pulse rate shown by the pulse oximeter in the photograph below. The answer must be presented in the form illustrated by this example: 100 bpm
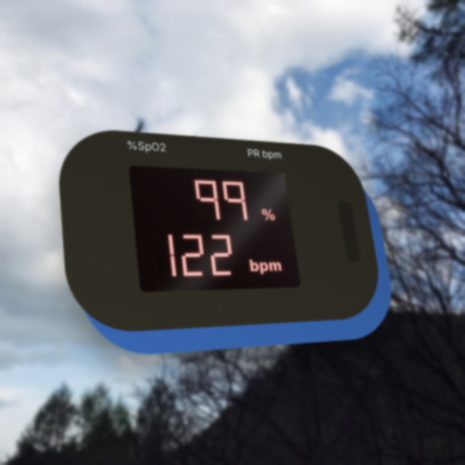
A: 122 bpm
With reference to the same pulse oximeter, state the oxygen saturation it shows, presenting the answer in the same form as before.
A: 99 %
